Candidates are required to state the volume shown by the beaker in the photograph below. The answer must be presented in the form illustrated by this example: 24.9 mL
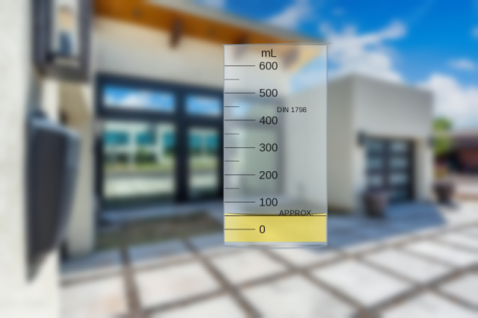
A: 50 mL
